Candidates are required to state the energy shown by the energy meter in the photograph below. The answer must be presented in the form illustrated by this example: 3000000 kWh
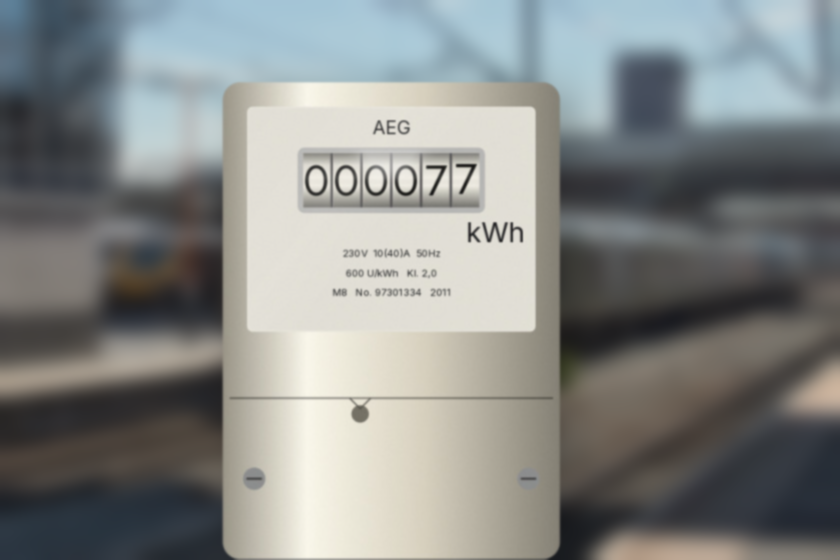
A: 77 kWh
